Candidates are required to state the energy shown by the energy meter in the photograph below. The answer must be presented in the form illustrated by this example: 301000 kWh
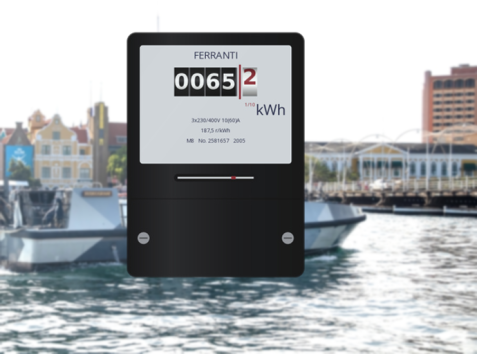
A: 65.2 kWh
